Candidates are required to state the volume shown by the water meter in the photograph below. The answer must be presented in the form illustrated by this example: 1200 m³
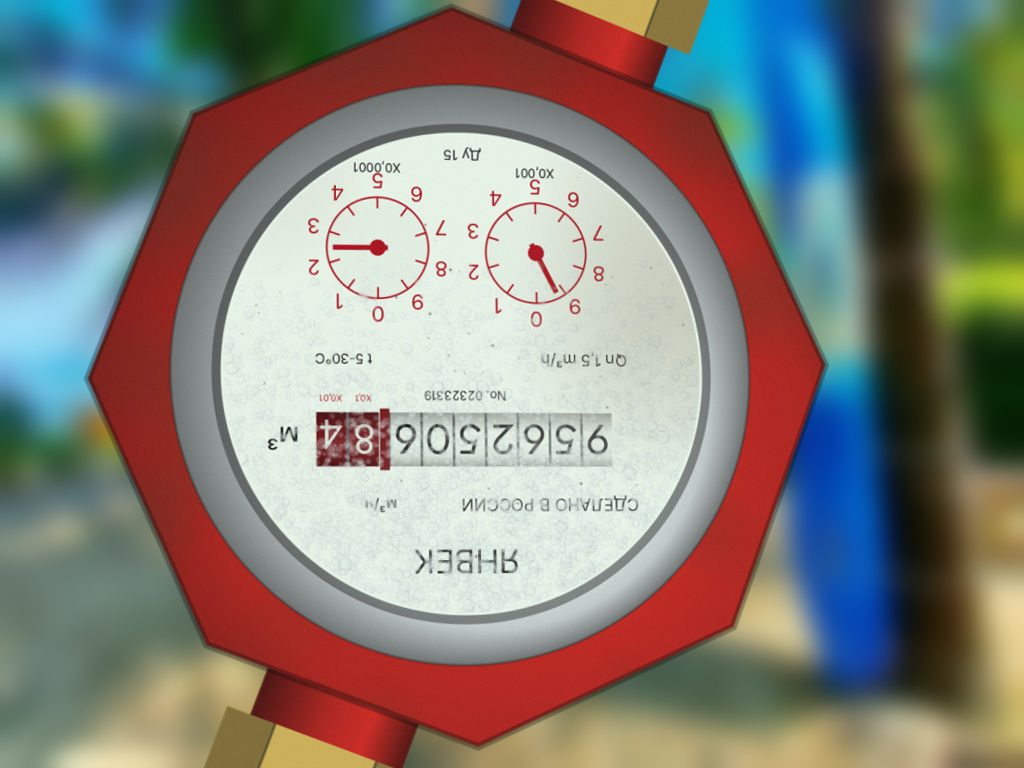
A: 9562506.8392 m³
